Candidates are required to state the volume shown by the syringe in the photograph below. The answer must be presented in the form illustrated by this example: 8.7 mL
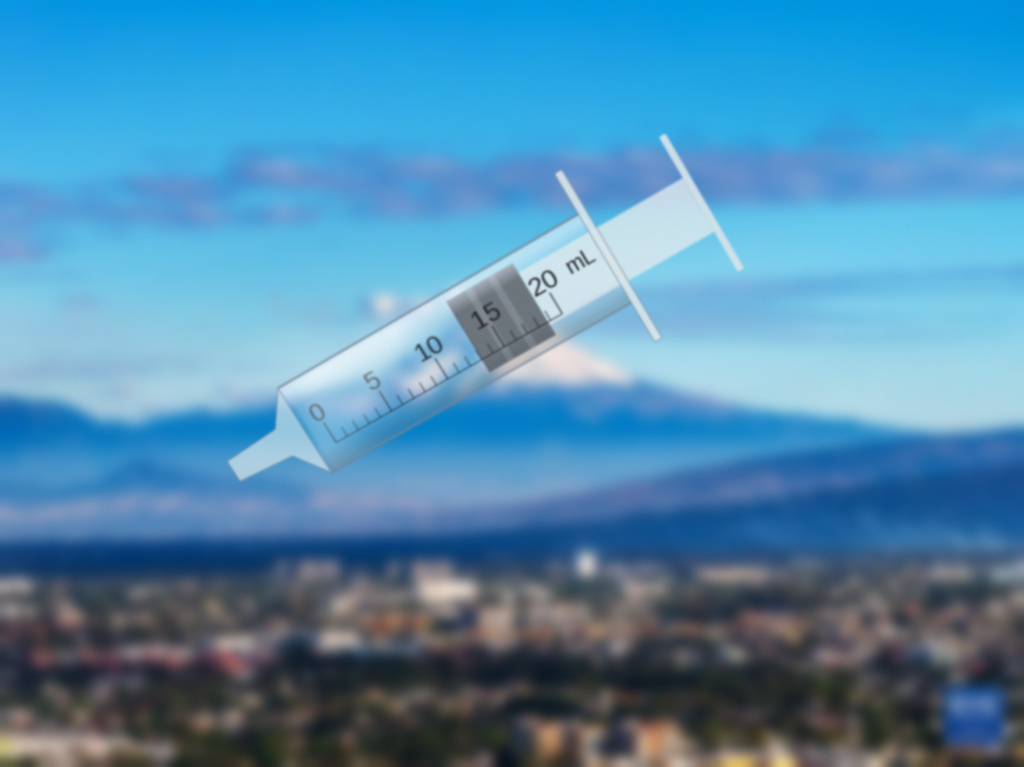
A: 13 mL
